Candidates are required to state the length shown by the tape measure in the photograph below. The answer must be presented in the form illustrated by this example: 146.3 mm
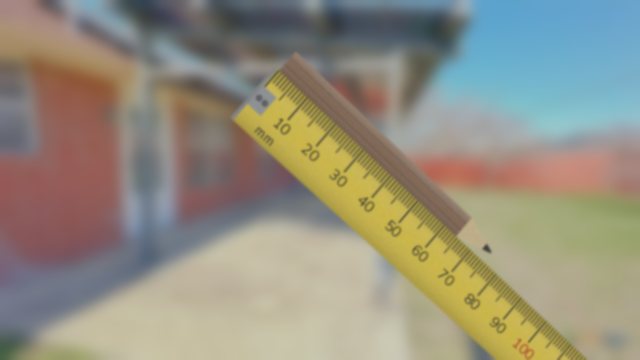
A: 75 mm
